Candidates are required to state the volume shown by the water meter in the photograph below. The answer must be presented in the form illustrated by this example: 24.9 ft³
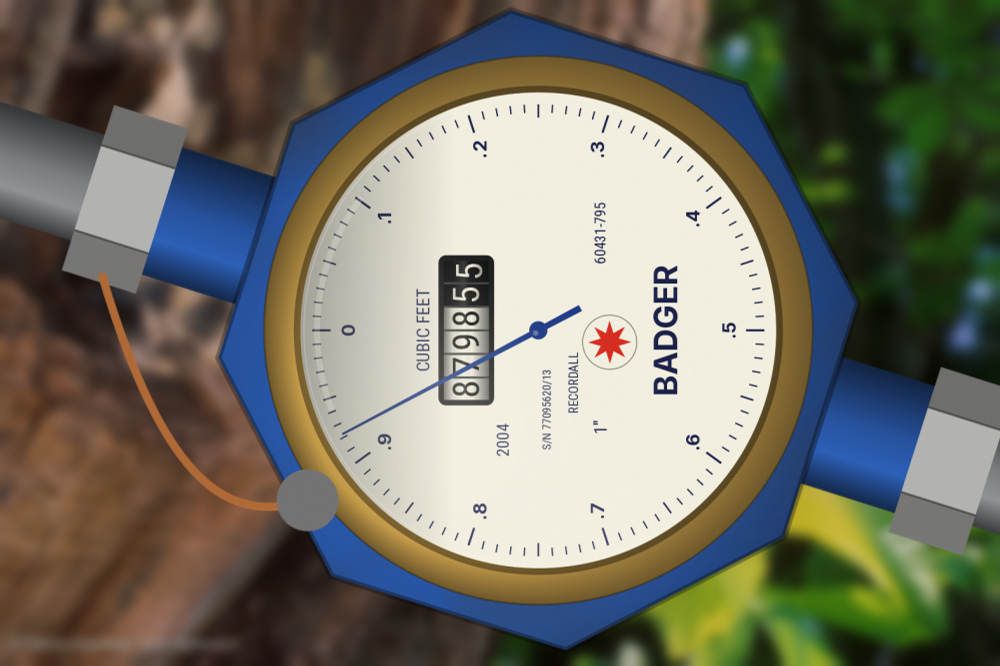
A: 879854.92 ft³
